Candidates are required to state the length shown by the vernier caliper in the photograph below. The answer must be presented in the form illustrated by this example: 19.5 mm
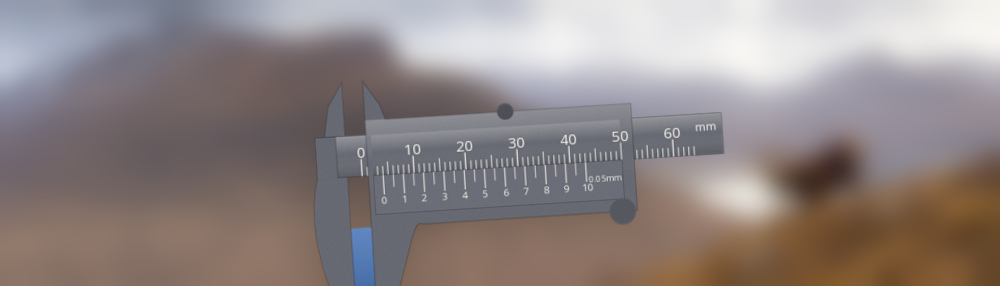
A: 4.0 mm
